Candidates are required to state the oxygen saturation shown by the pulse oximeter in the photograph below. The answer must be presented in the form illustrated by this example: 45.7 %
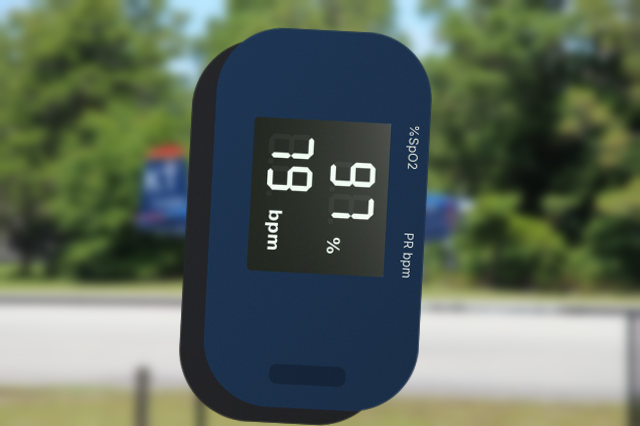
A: 97 %
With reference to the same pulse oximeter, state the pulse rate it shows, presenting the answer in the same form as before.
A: 79 bpm
